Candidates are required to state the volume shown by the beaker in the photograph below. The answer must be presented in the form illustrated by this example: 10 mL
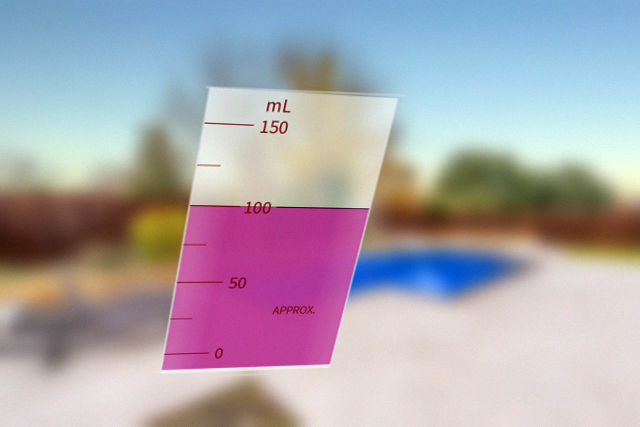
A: 100 mL
